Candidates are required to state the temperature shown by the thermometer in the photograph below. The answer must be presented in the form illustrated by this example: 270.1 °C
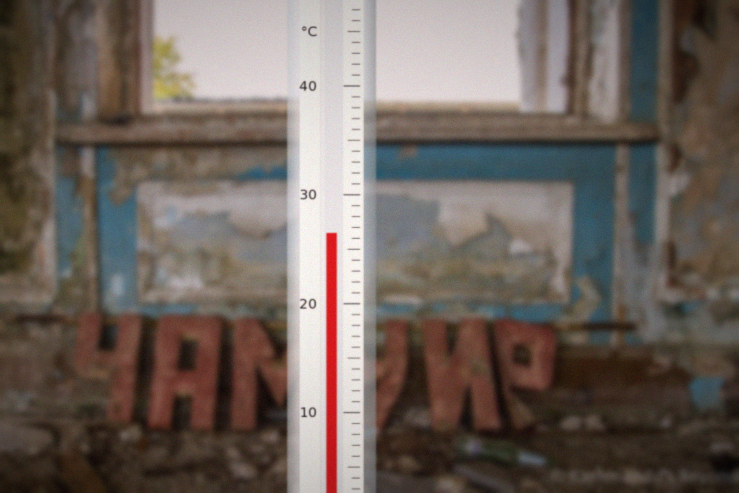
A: 26.5 °C
